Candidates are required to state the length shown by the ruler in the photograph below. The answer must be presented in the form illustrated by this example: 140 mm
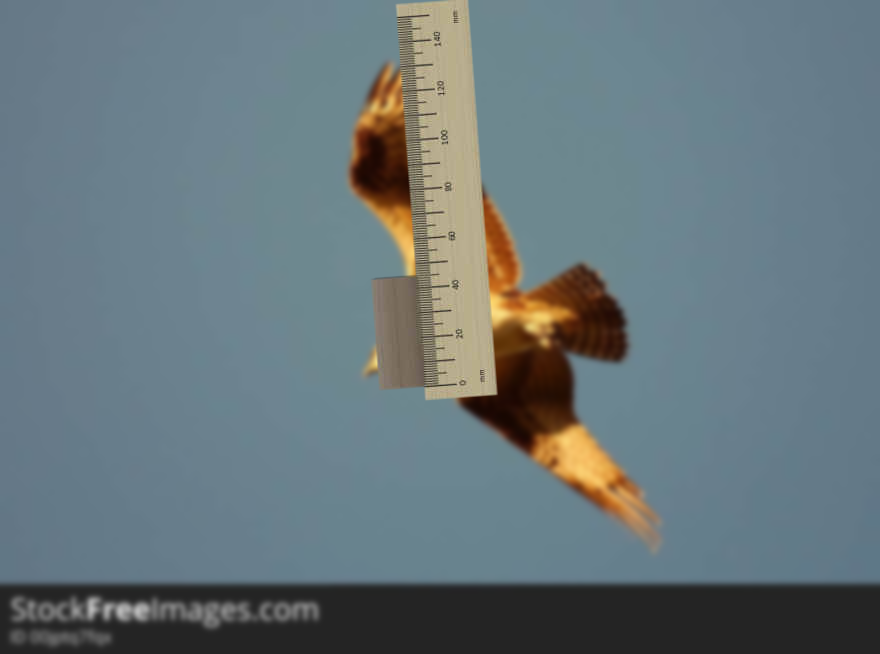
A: 45 mm
